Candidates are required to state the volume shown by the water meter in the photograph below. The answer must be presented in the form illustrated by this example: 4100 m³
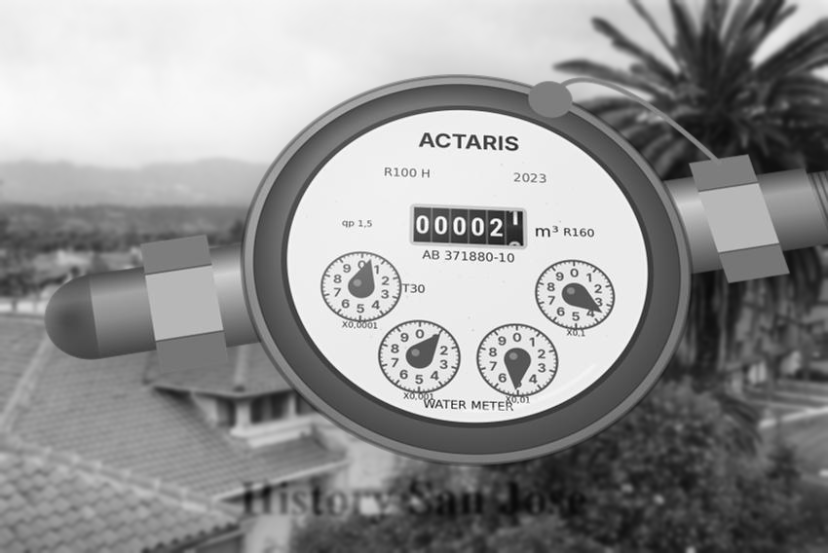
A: 21.3510 m³
